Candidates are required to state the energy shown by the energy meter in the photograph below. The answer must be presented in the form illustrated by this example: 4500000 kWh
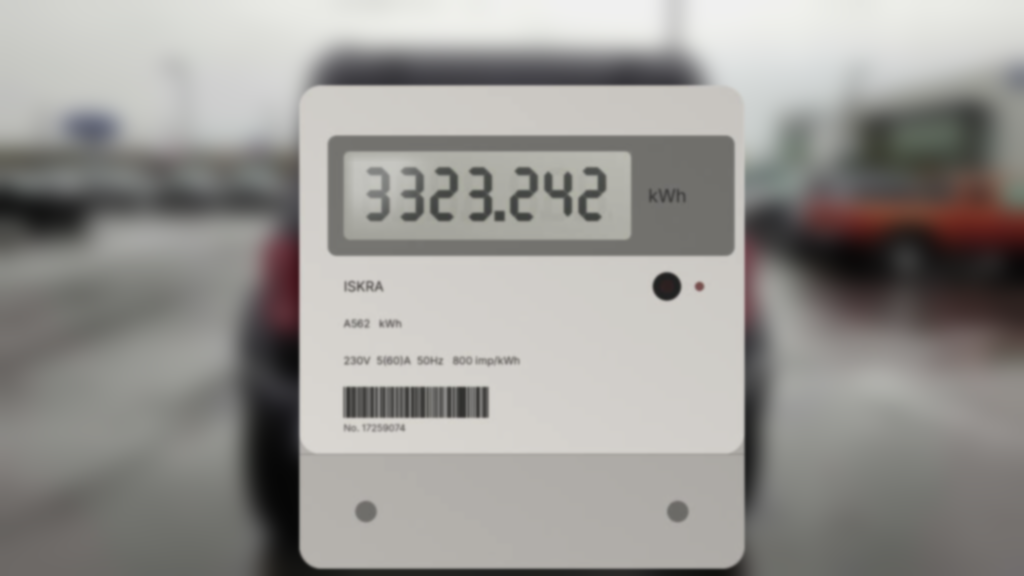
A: 3323.242 kWh
